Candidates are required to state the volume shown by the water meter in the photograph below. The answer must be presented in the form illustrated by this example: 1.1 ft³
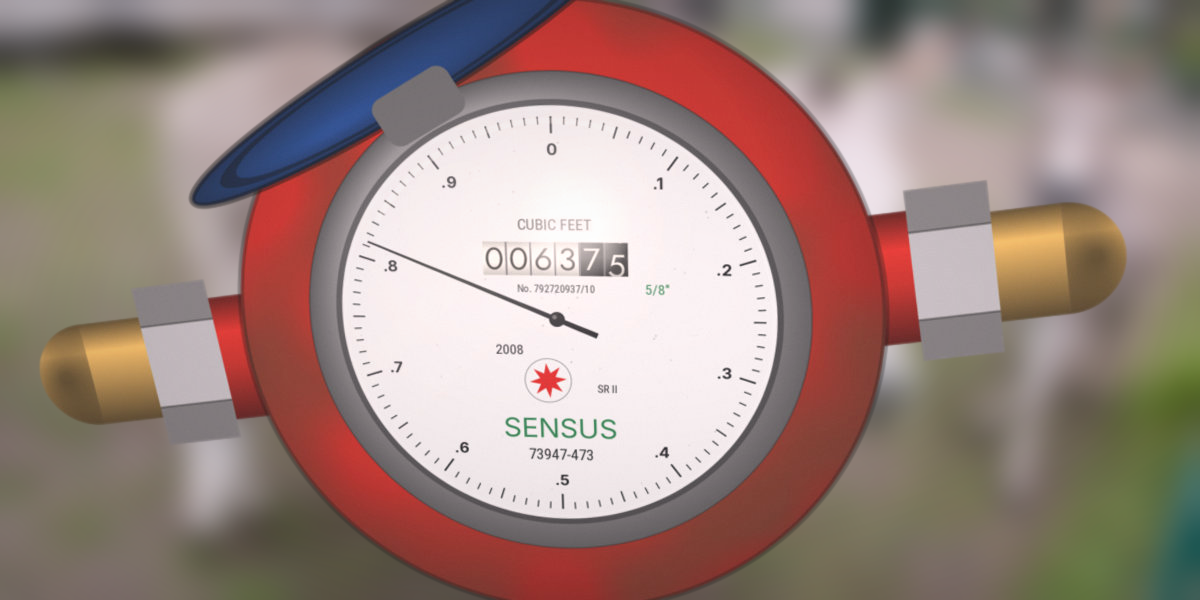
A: 6374.81 ft³
